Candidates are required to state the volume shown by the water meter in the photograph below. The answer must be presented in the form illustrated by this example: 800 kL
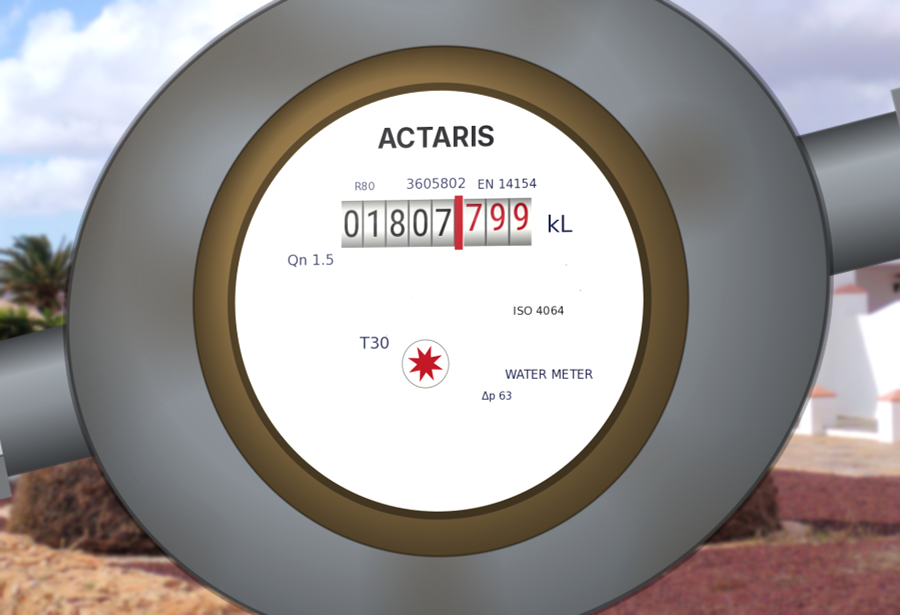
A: 1807.799 kL
